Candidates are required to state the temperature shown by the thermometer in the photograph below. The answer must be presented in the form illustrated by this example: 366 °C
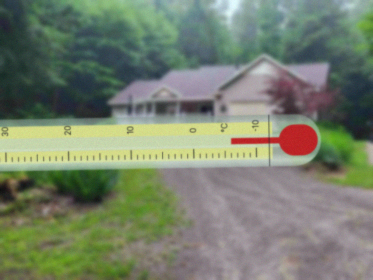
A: -6 °C
